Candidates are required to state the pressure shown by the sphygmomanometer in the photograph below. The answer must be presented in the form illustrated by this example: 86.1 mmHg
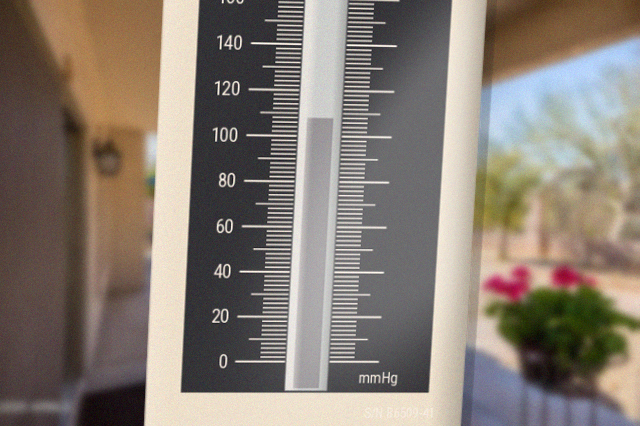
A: 108 mmHg
